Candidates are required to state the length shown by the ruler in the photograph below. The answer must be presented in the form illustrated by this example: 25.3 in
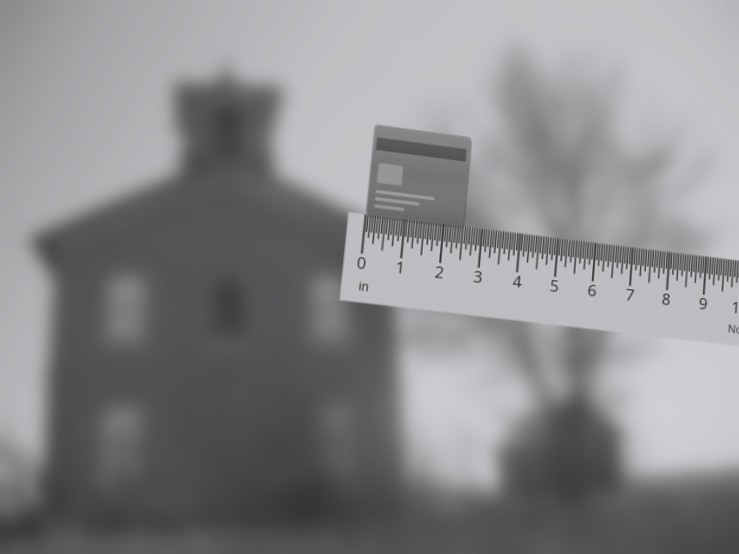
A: 2.5 in
